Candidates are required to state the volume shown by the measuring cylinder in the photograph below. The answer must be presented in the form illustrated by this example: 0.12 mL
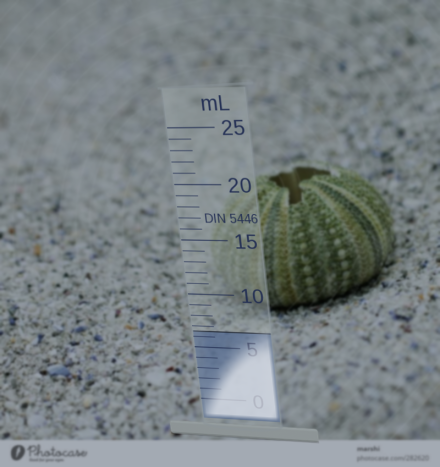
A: 6.5 mL
